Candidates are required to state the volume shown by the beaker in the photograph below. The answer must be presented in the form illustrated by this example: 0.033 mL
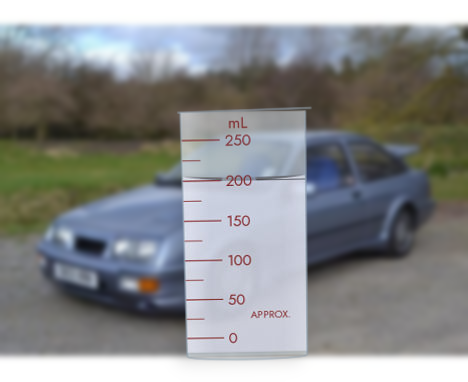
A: 200 mL
